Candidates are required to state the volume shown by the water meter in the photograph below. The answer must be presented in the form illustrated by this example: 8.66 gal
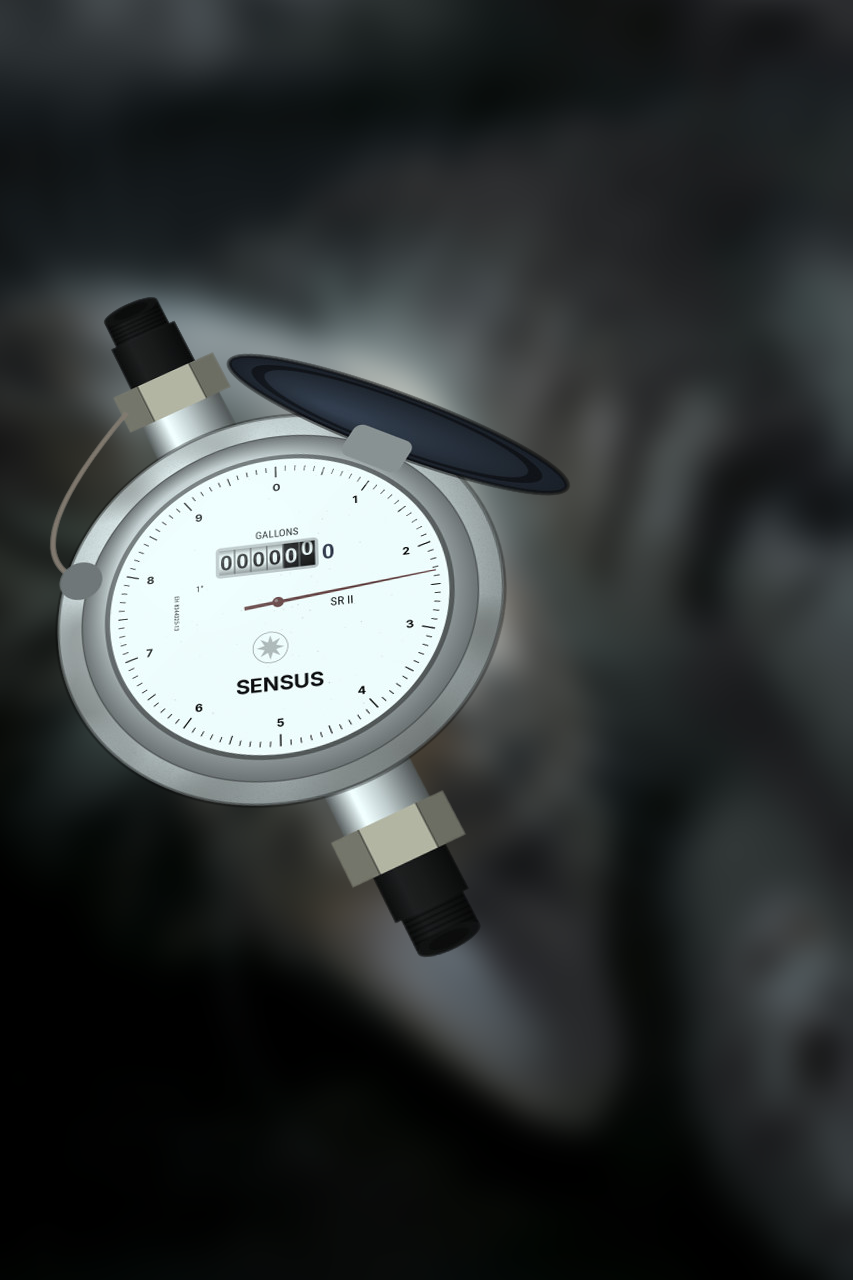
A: 2.3 gal
